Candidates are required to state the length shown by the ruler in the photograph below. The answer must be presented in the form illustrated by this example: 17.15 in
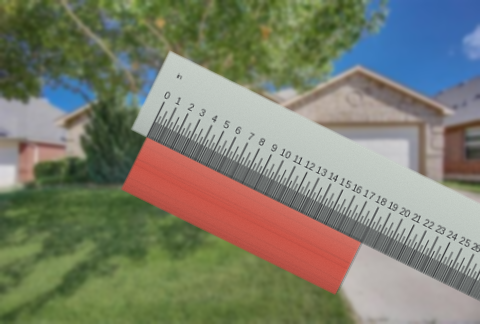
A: 18 in
